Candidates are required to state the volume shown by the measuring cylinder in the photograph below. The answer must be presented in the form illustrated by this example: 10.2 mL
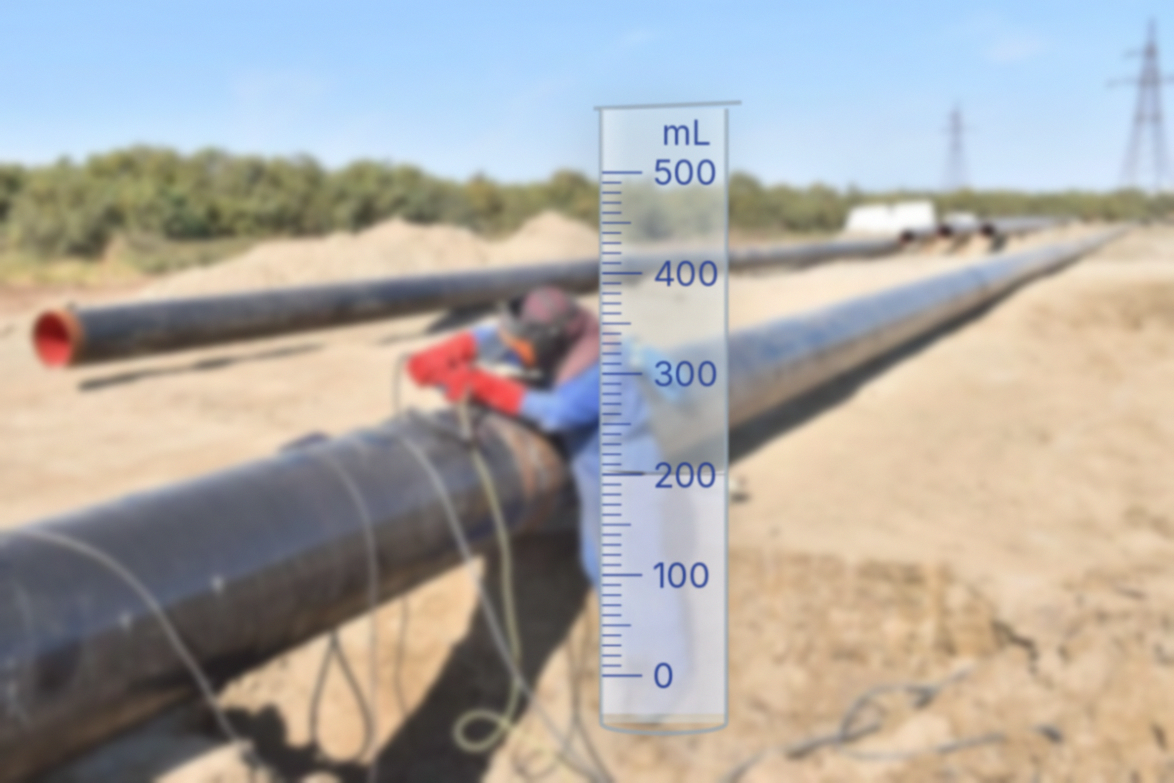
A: 200 mL
